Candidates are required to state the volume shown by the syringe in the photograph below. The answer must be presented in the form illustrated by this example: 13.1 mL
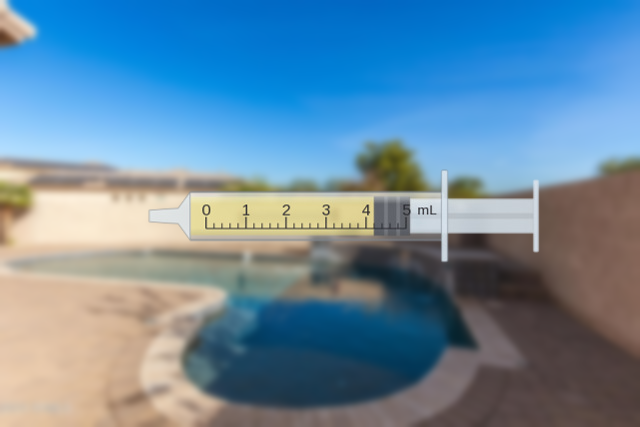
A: 4.2 mL
